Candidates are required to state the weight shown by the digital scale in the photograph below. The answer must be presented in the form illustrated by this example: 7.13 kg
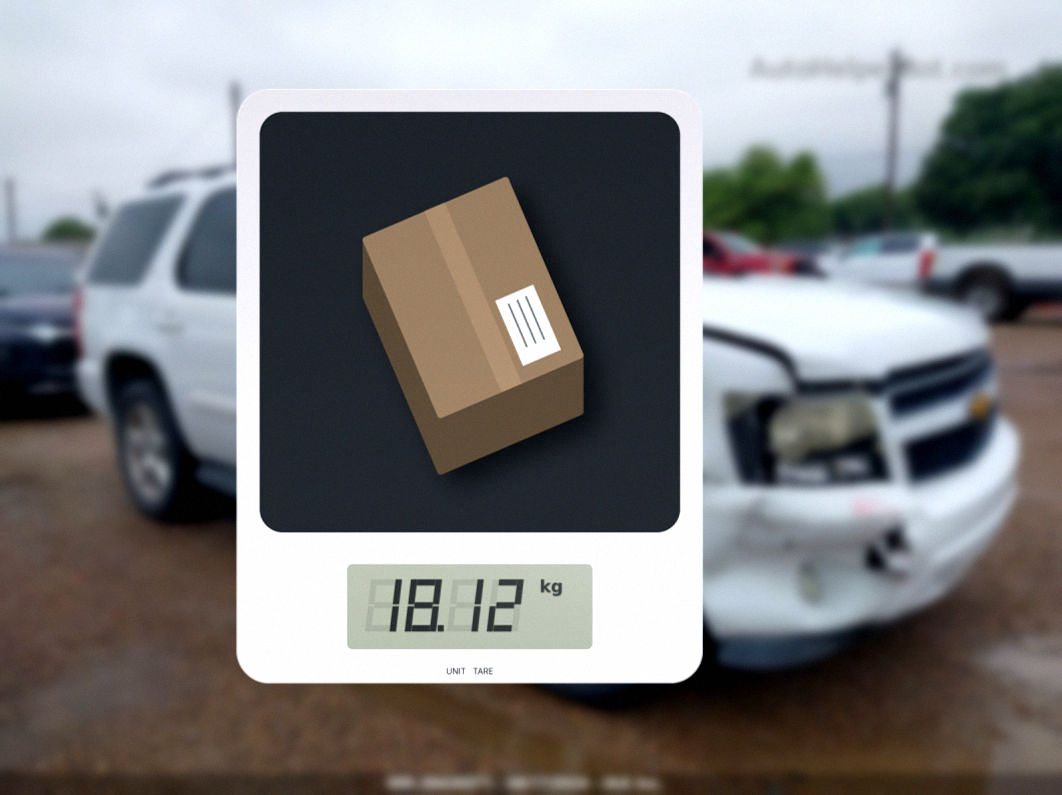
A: 18.12 kg
